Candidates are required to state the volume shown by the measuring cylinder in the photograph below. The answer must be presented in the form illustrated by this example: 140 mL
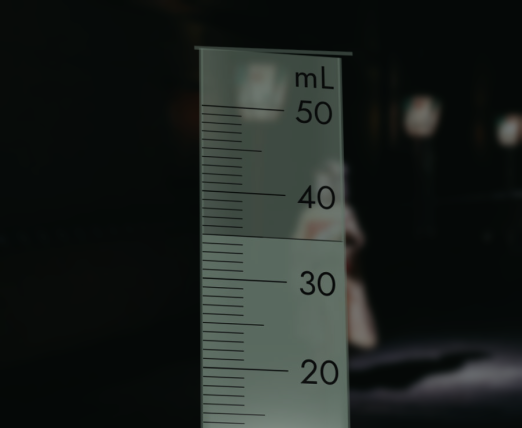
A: 35 mL
